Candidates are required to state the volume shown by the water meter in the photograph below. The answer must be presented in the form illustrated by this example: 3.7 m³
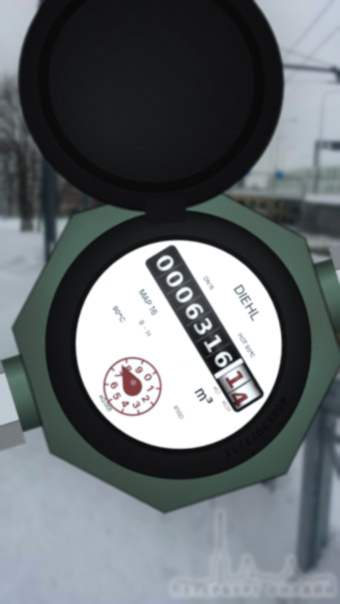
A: 6316.137 m³
